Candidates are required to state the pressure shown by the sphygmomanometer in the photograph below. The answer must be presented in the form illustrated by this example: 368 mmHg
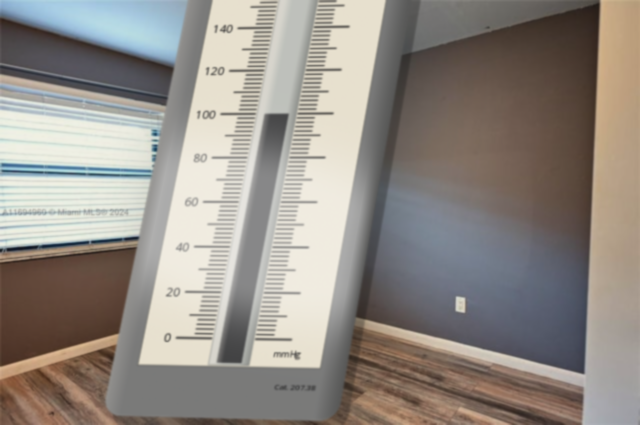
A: 100 mmHg
